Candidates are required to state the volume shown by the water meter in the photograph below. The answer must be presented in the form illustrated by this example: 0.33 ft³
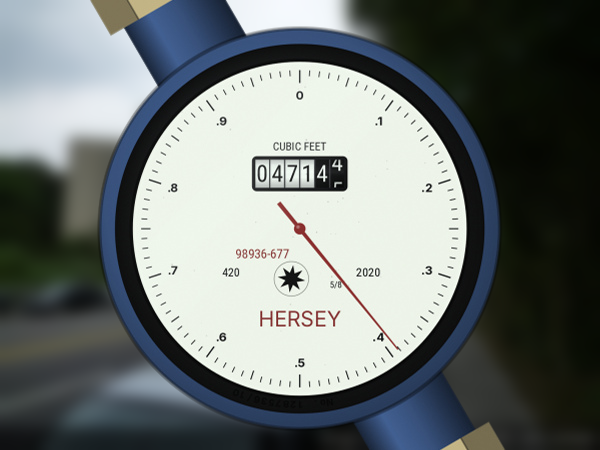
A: 47144.39 ft³
